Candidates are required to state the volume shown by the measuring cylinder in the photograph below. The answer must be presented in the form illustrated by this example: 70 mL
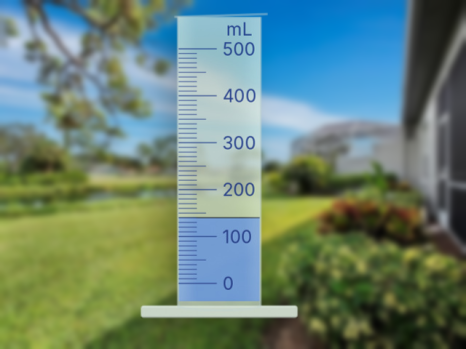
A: 140 mL
